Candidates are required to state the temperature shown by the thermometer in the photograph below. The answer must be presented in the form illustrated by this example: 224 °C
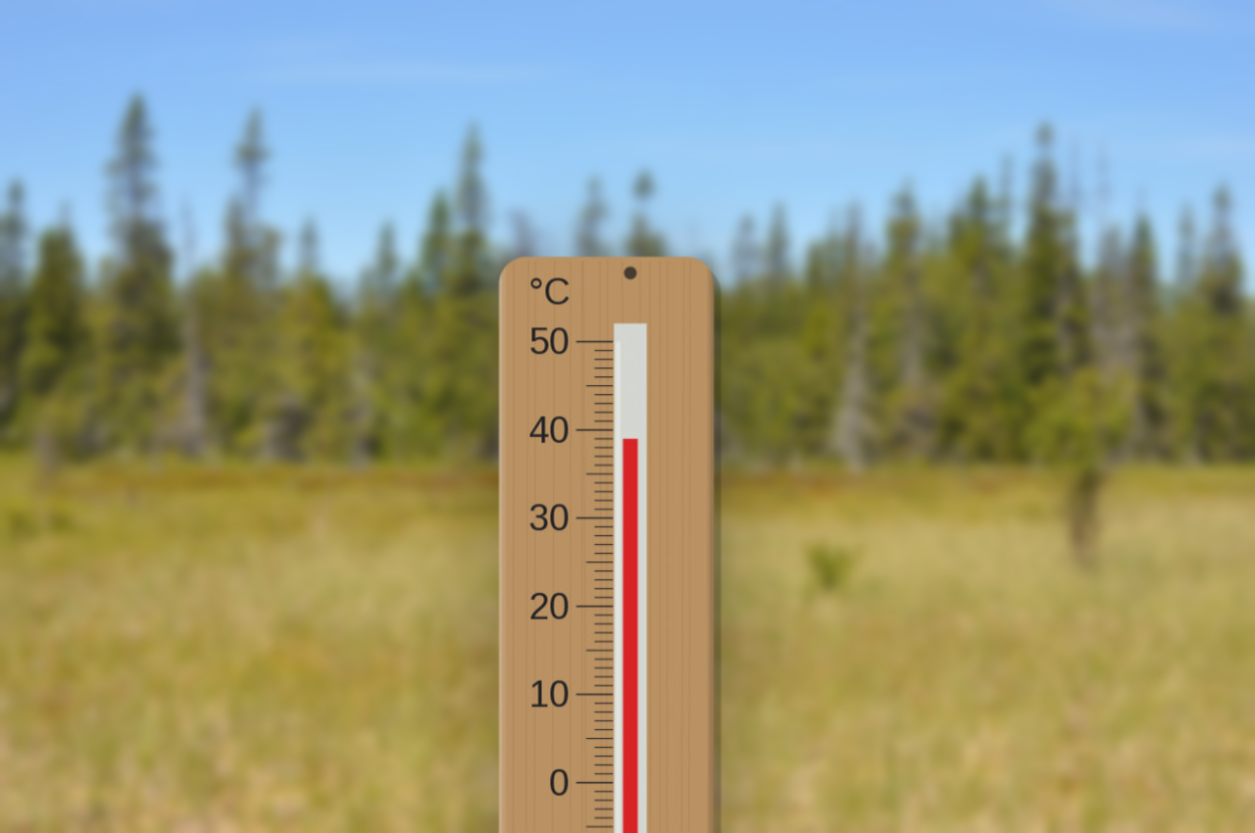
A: 39 °C
